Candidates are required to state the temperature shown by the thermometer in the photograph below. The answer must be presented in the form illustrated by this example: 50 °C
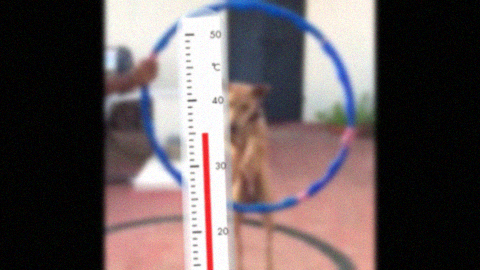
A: 35 °C
